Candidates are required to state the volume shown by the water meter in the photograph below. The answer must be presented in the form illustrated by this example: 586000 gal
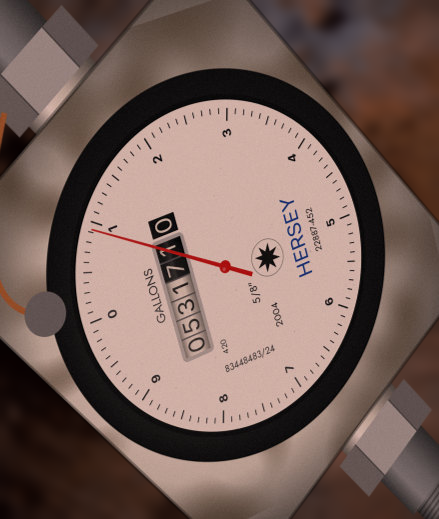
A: 531710.9 gal
